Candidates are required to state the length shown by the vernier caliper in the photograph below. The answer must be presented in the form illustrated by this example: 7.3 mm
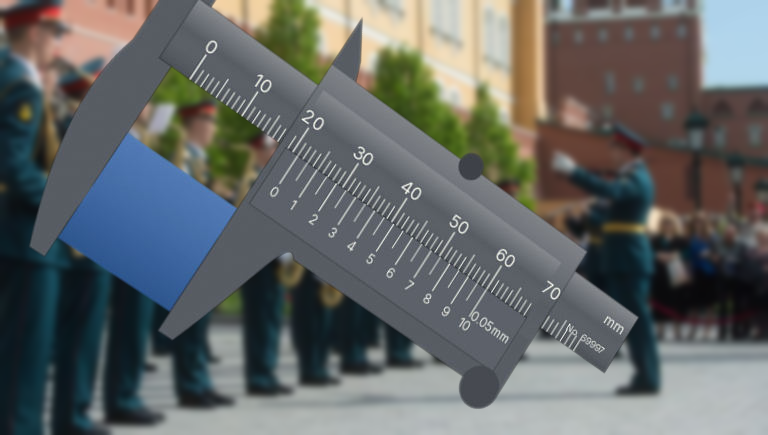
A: 21.0 mm
